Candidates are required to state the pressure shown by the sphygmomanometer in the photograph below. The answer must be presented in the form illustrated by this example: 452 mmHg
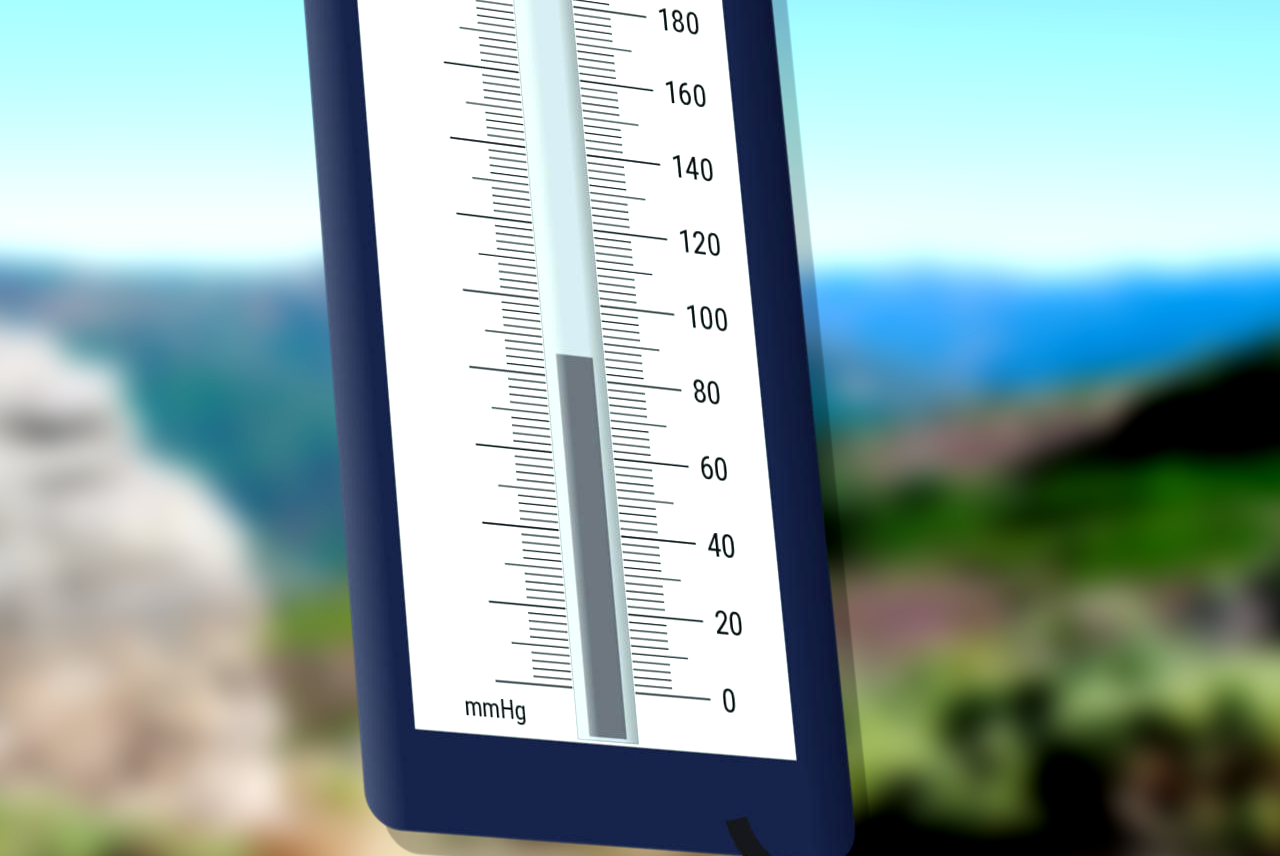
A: 86 mmHg
